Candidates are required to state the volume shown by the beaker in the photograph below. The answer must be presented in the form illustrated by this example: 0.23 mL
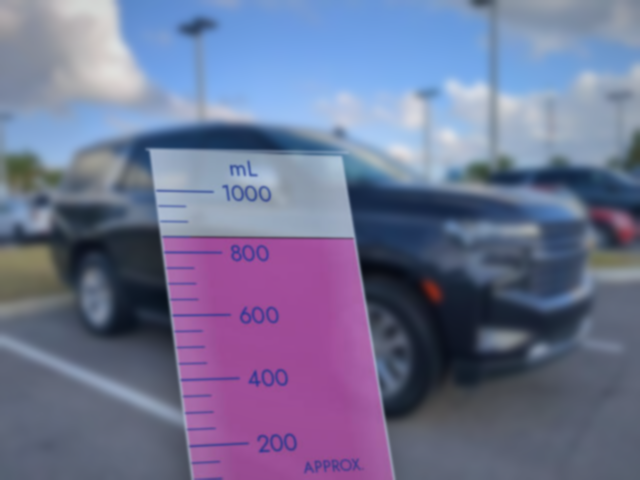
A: 850 mL
